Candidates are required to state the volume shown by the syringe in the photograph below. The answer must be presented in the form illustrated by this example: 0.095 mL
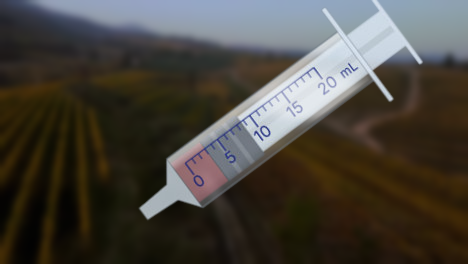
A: 3 mL
